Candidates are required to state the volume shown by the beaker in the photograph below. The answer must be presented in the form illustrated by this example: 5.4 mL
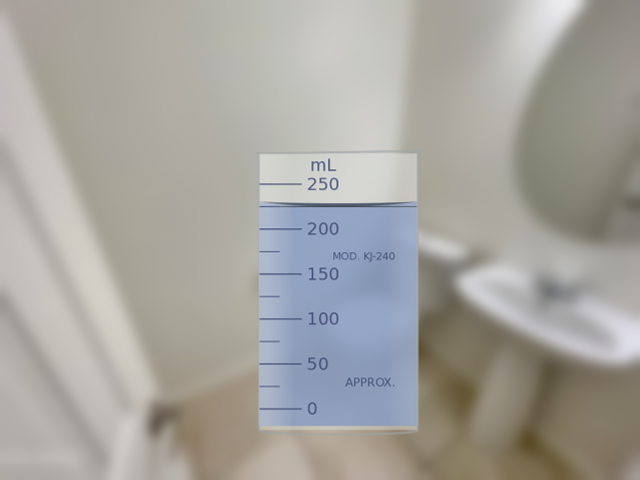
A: 225 mL
